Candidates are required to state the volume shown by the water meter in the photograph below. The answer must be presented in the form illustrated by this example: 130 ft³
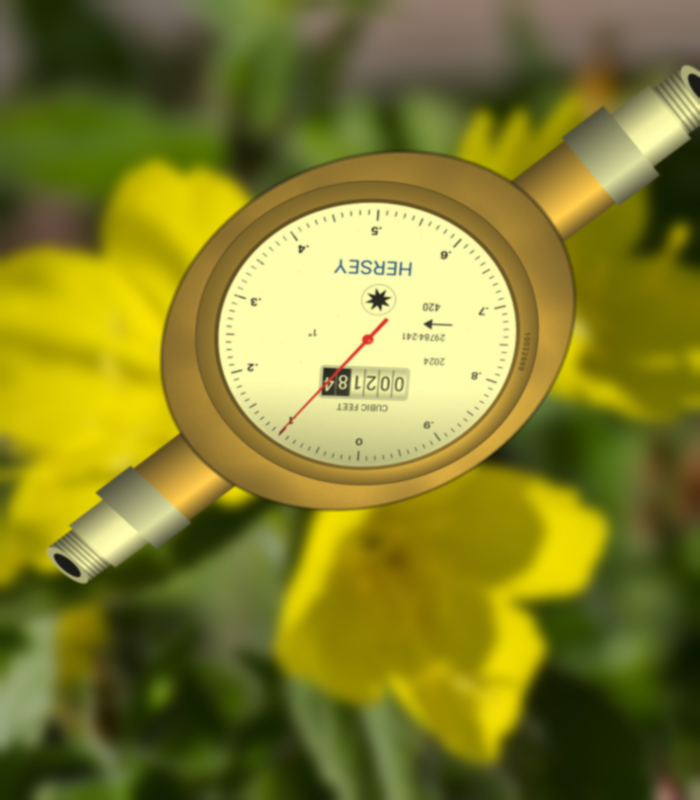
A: 2184.10 ft³
